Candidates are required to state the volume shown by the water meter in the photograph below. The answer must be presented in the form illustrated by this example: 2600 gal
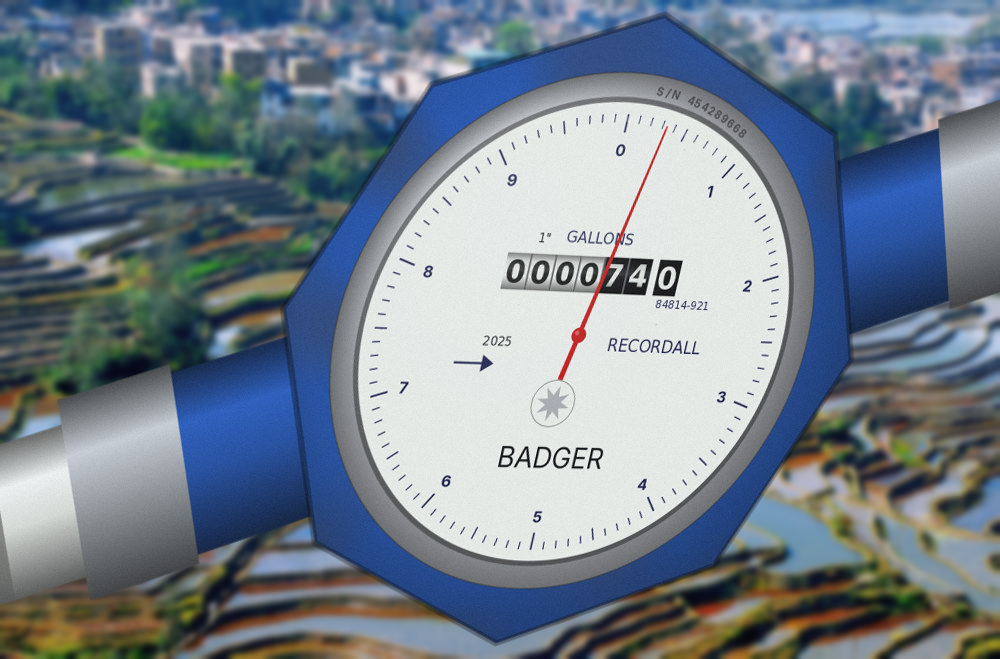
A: 740.3 gal
